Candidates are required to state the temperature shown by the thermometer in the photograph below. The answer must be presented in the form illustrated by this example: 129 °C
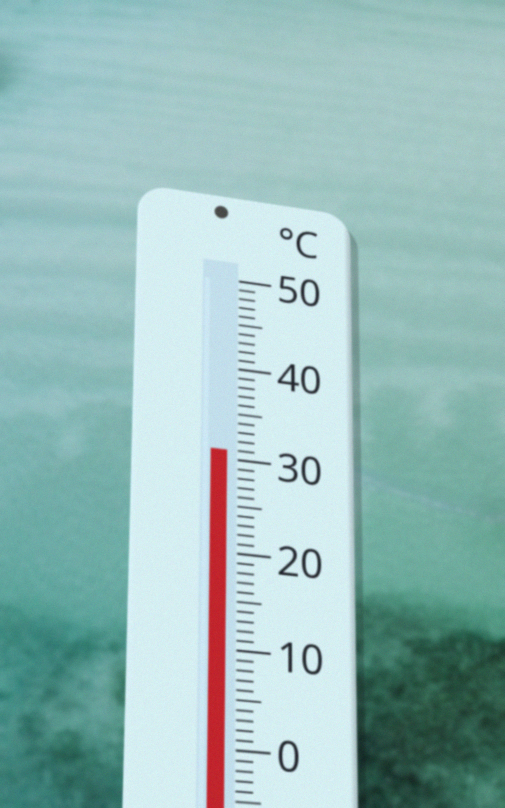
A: 31 °C
